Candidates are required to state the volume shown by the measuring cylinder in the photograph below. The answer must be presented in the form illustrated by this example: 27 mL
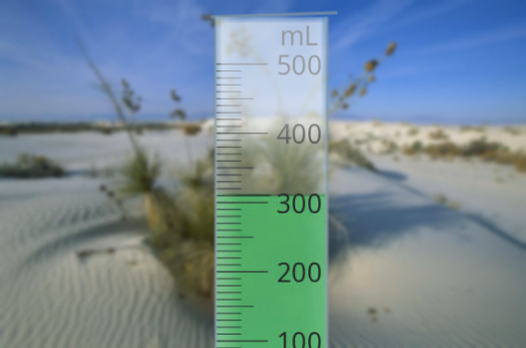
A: 310 mL
